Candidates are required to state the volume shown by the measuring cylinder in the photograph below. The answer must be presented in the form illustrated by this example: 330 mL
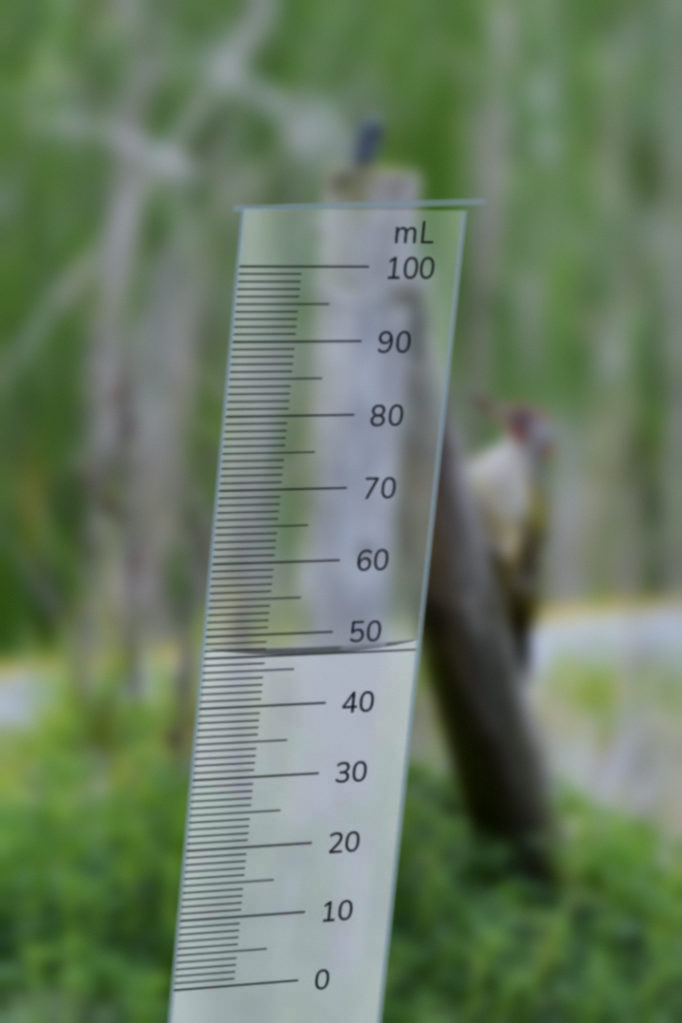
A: 47 mL
